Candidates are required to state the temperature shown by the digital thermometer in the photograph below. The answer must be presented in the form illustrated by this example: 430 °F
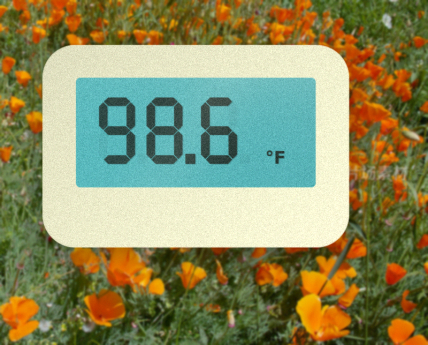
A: 98.6 °F
